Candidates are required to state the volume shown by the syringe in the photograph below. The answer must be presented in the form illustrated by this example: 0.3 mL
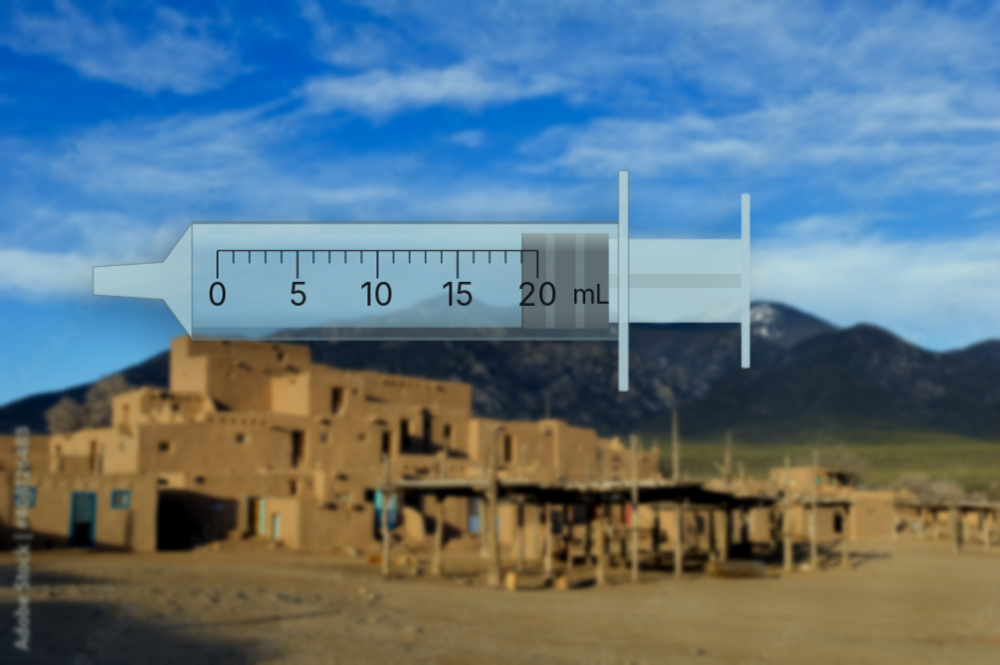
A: 19 mL
